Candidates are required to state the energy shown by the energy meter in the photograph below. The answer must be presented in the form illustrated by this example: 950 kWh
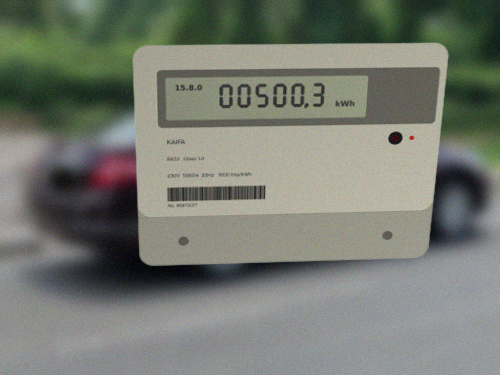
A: 500.3 kWh
